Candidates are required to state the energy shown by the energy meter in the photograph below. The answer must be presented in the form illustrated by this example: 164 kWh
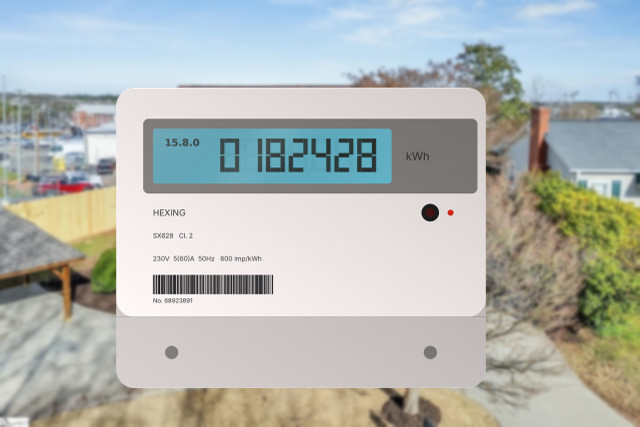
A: 182428 kWh
